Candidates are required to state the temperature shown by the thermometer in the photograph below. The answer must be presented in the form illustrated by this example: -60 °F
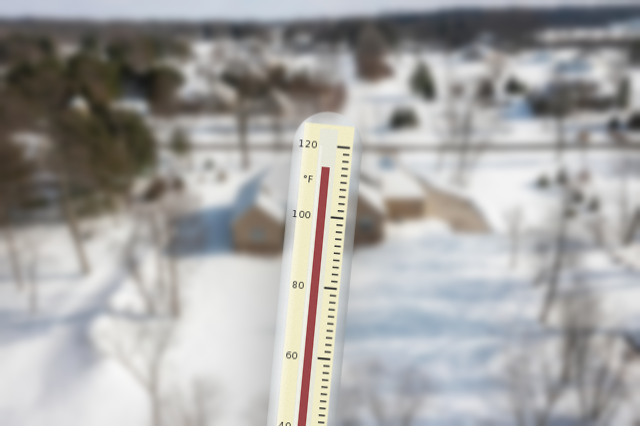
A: 114 °F
